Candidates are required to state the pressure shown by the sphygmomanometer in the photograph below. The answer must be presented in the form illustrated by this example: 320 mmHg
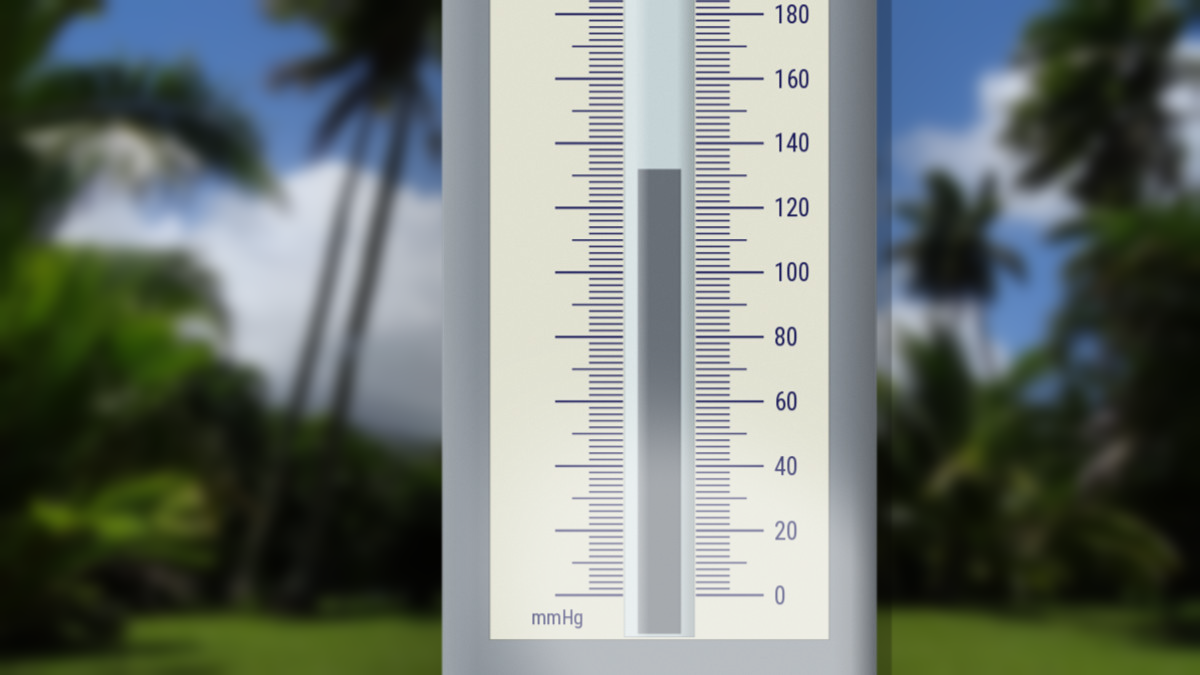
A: 132 mmHg
